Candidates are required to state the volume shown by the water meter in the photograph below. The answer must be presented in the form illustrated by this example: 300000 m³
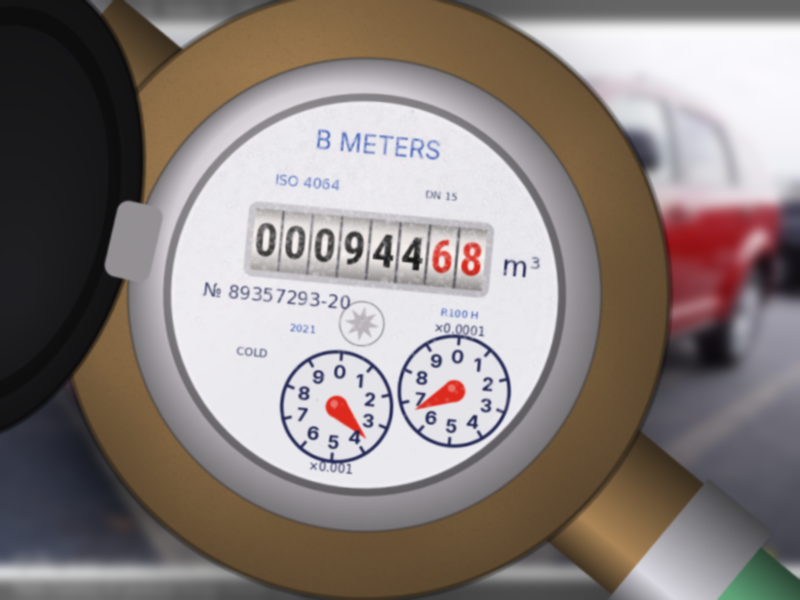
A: 944.6836 m³
